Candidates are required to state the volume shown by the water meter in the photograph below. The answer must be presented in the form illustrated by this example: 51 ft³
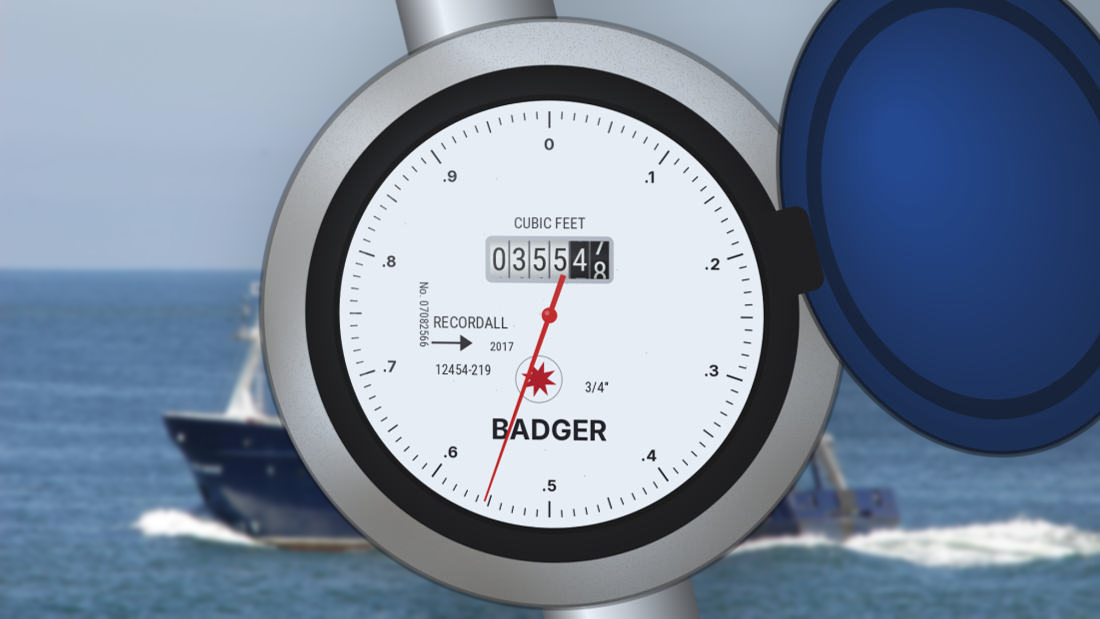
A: 35547.55 ft³
